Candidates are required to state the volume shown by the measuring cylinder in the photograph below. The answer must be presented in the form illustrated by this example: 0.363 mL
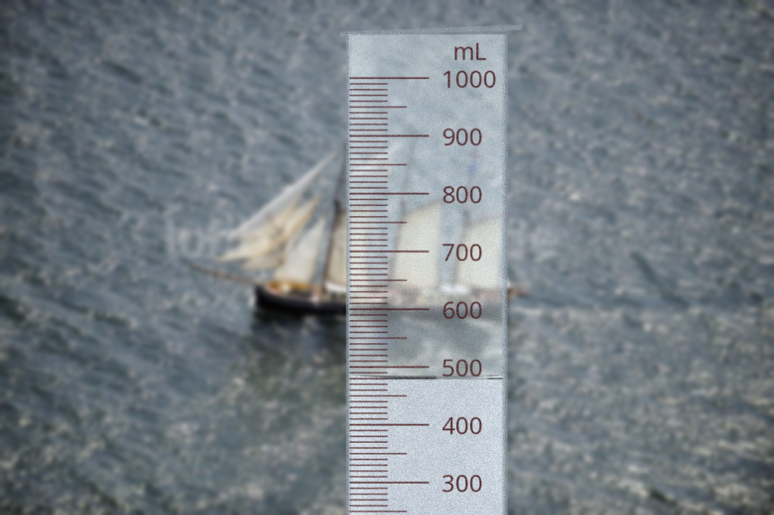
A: 480 mL
